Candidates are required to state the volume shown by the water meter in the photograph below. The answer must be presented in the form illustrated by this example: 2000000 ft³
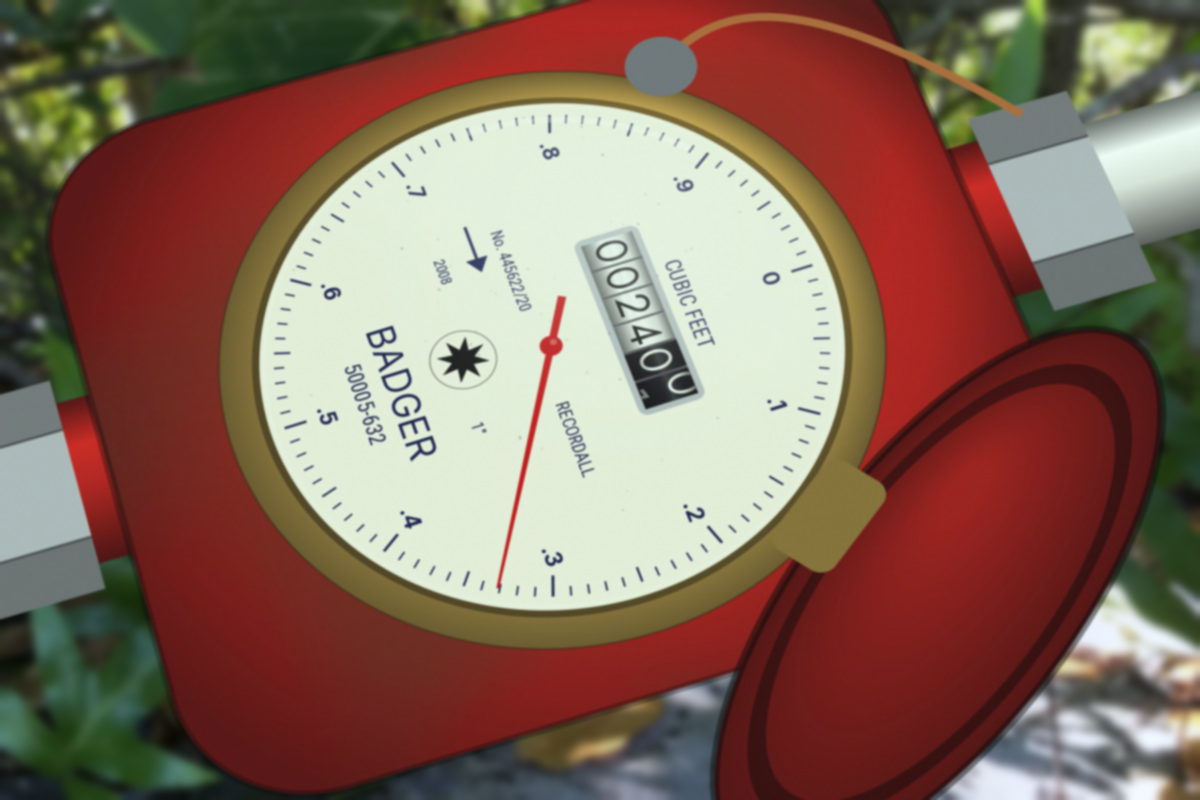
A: 2400.33 ft³
